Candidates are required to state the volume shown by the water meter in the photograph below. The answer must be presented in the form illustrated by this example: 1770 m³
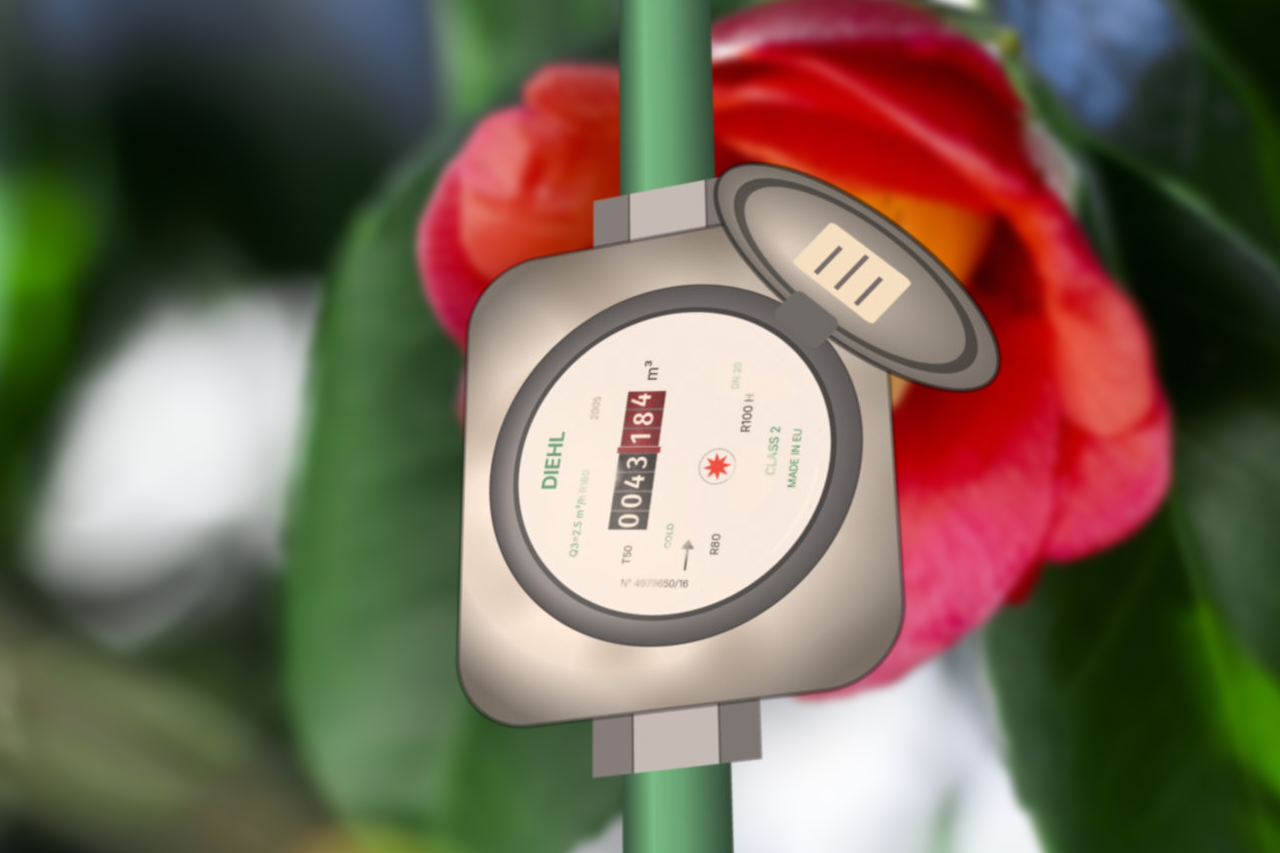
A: 43.184 m³
